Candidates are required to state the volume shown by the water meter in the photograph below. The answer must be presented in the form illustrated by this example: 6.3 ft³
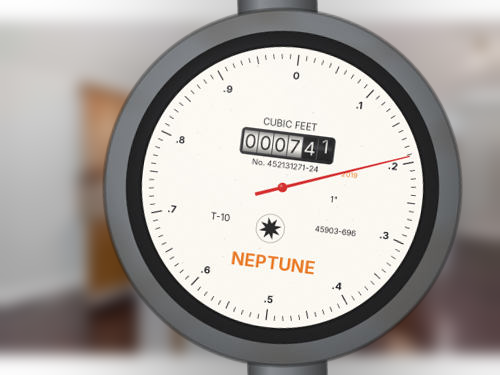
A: 741.19 ft³
